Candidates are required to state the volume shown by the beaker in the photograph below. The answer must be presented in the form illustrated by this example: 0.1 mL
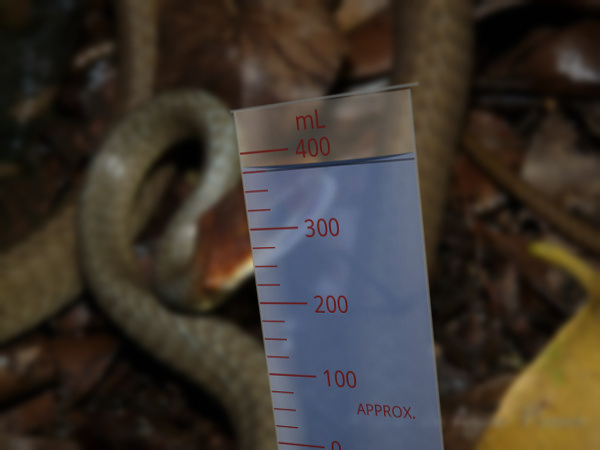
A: 375 mL
